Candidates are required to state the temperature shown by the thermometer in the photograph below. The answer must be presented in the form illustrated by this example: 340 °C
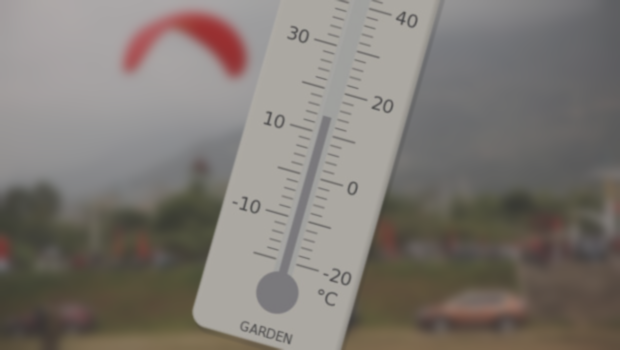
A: 14 °C
